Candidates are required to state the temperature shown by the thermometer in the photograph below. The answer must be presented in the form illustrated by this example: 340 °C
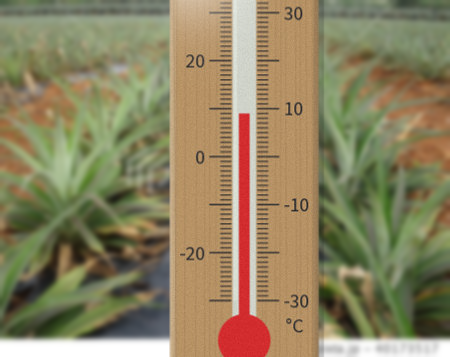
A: 9 °C
